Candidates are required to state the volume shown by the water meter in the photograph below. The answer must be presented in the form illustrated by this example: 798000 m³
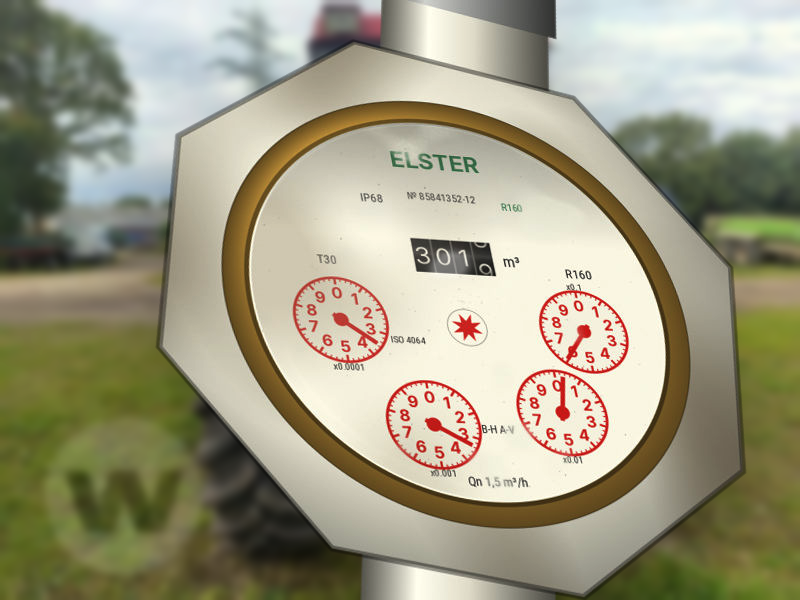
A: 3018.6033 m³
